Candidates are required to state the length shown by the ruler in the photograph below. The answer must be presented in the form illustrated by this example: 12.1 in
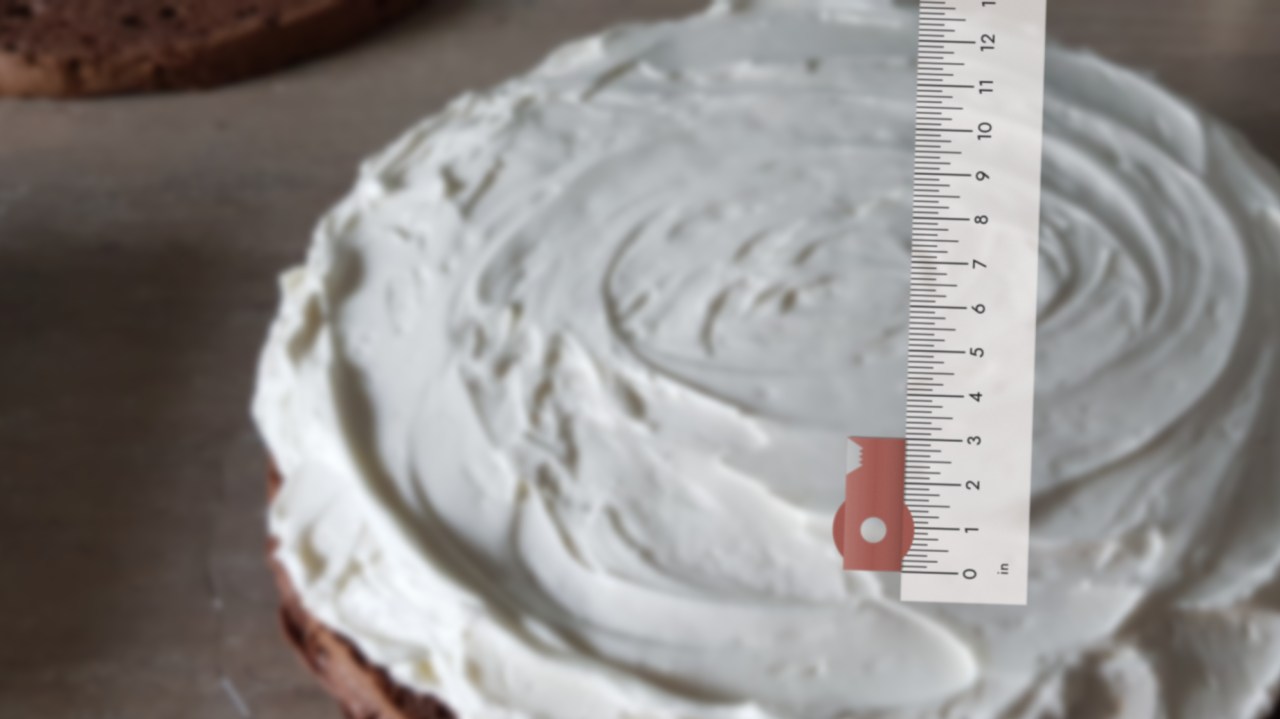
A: 3 in
